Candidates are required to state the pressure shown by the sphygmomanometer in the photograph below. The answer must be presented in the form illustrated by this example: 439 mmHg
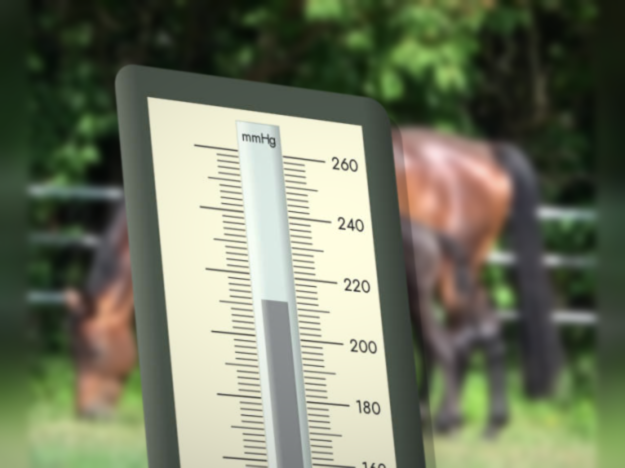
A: 212 mmHg
